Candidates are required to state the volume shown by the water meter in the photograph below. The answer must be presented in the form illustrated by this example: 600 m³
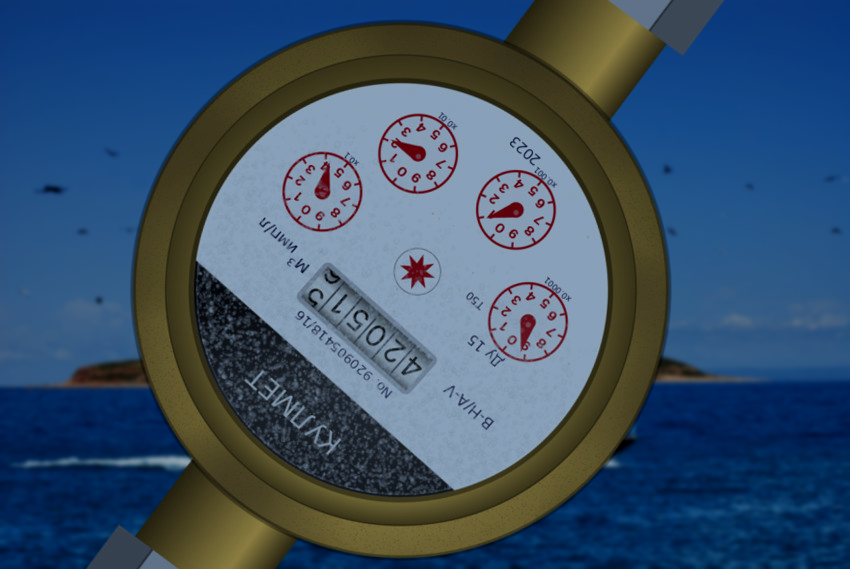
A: 420515.4209 m³
